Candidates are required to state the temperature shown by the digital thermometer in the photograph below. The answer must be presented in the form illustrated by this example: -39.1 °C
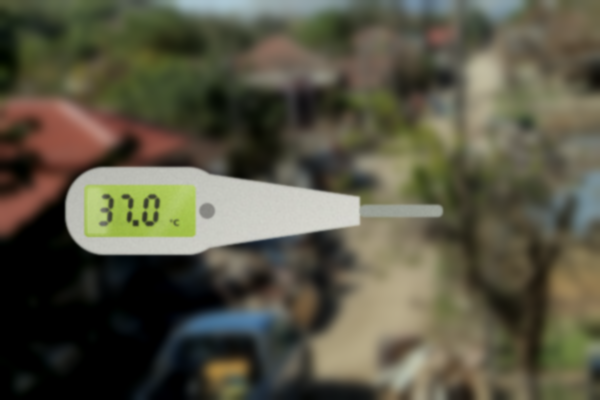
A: 37.0 °C
